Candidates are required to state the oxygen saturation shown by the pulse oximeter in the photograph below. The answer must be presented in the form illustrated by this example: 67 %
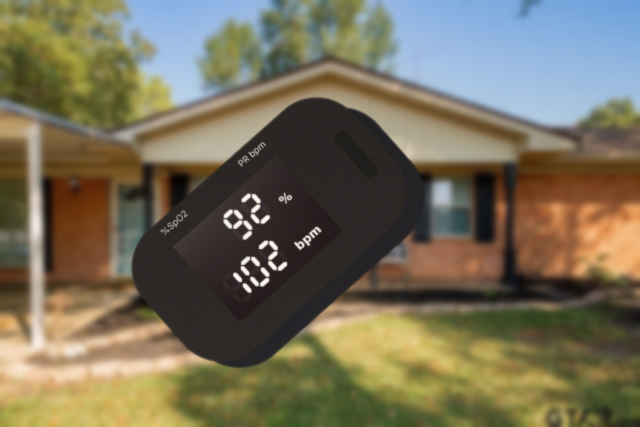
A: 92 %
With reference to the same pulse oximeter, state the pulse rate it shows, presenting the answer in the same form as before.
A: 102 bpm
